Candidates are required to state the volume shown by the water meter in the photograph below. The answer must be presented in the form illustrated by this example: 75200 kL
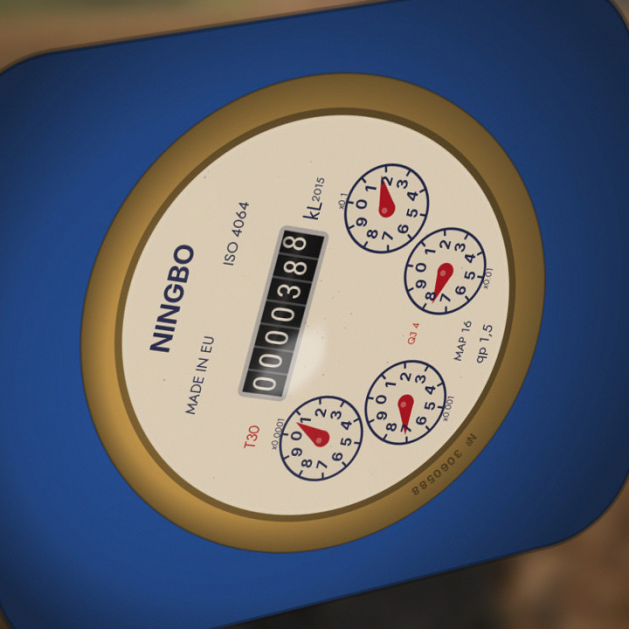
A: 388.1770 kL
